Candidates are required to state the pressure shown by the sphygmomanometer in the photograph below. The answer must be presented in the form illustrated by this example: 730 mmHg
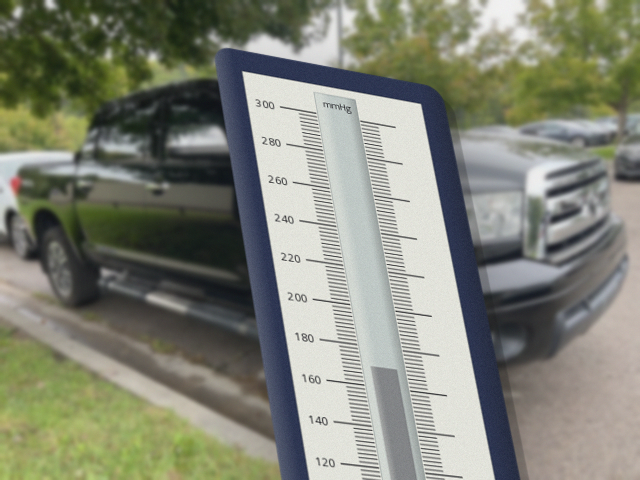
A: 170 mmHg
